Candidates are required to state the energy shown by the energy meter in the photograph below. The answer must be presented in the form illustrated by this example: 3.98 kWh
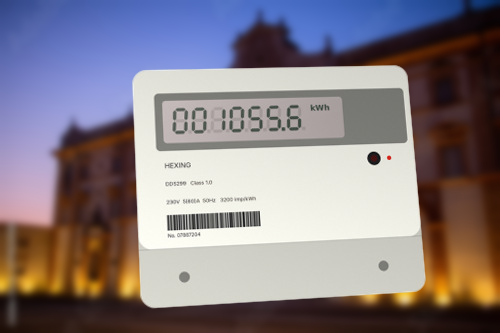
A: 1055.6 kWh
